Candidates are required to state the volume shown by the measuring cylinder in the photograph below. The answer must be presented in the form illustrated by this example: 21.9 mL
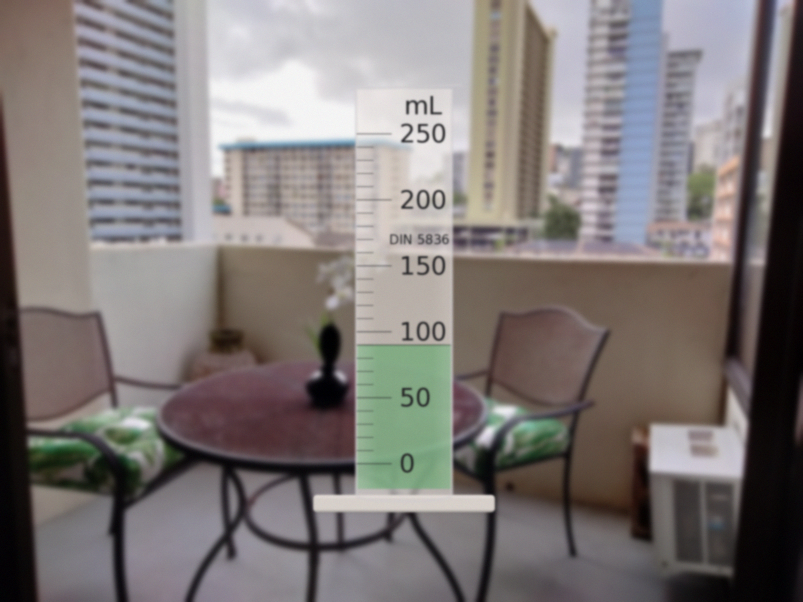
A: 90 mL
